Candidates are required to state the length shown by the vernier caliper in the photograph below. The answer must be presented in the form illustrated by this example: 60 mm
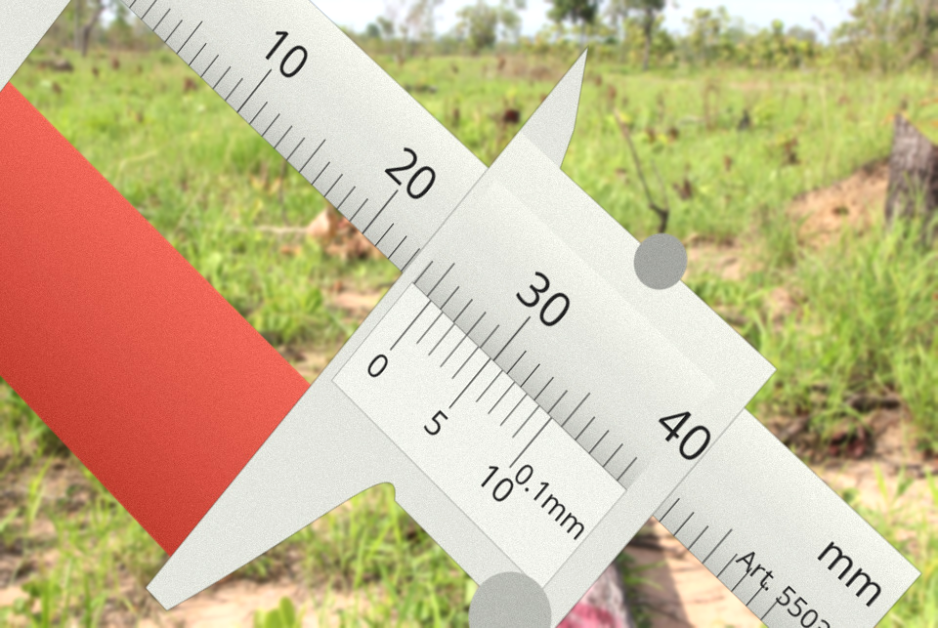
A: 25.3 mm
